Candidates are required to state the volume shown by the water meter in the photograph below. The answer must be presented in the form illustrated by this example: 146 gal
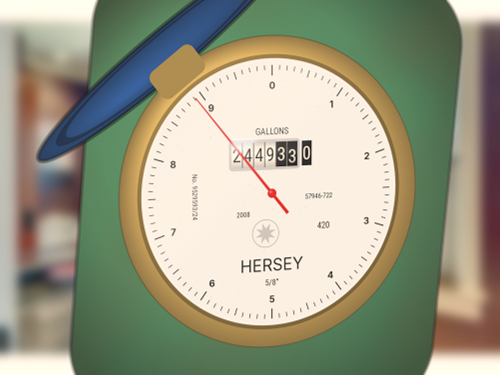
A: 2449328.9 gal
